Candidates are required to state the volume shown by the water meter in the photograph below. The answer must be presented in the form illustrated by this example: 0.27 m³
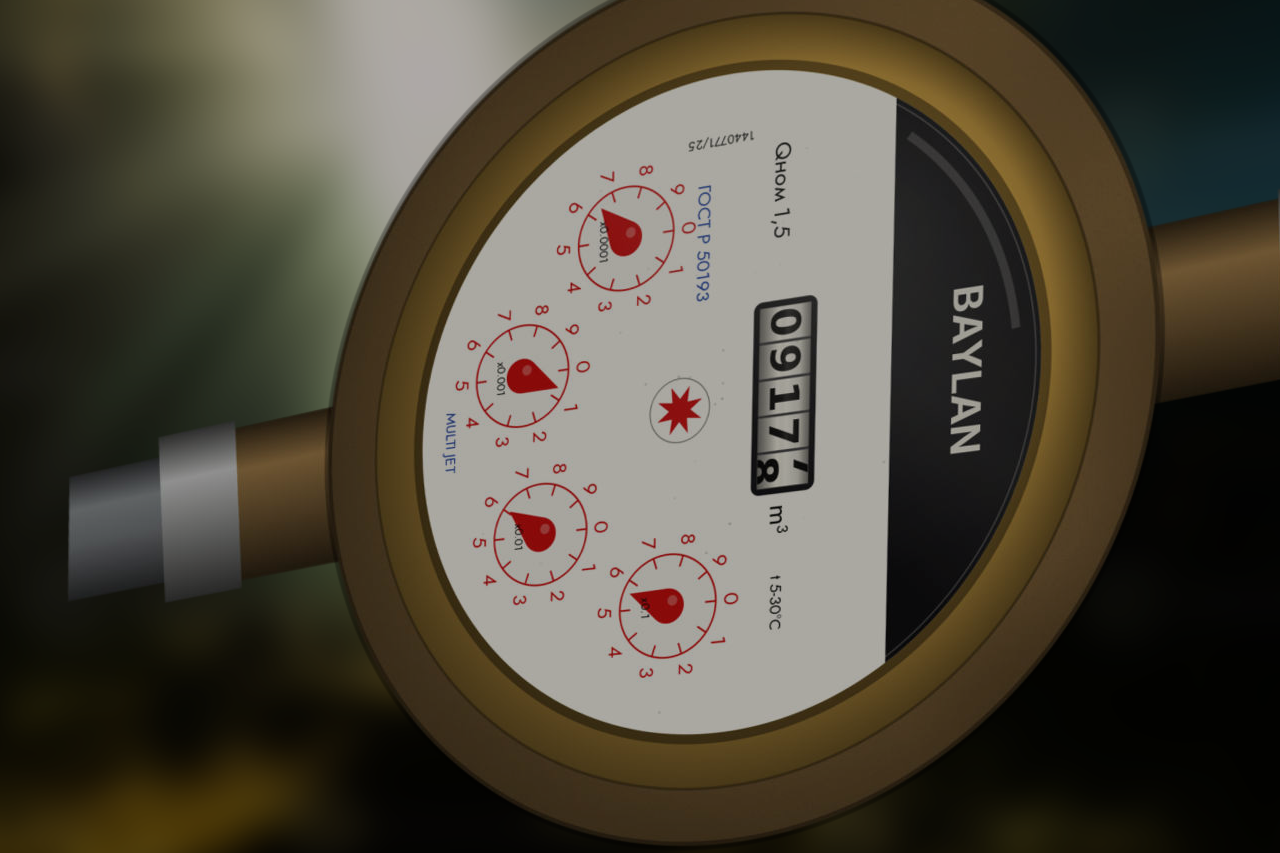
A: 9177.5606 m³
